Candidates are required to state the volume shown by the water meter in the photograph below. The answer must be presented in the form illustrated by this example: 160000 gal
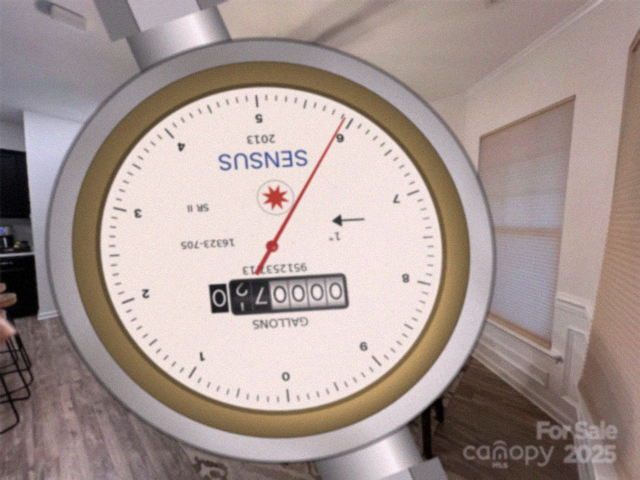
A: 715.9 gal
